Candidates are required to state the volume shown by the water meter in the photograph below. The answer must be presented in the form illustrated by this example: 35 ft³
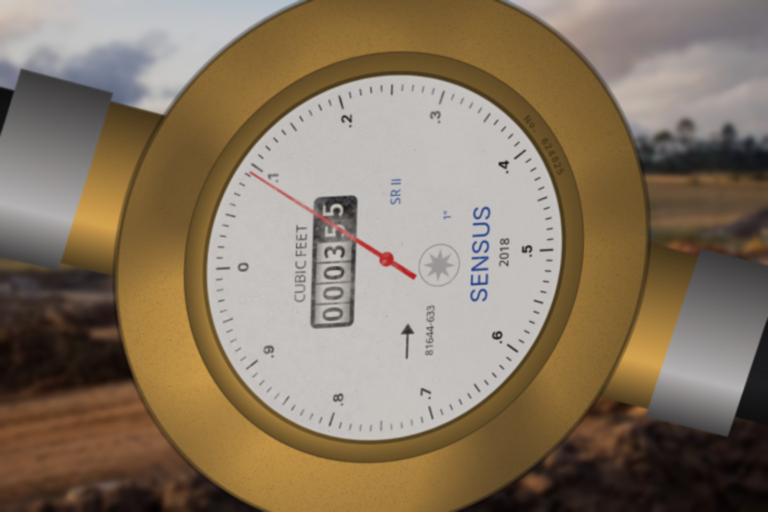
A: 355.09 ft³
